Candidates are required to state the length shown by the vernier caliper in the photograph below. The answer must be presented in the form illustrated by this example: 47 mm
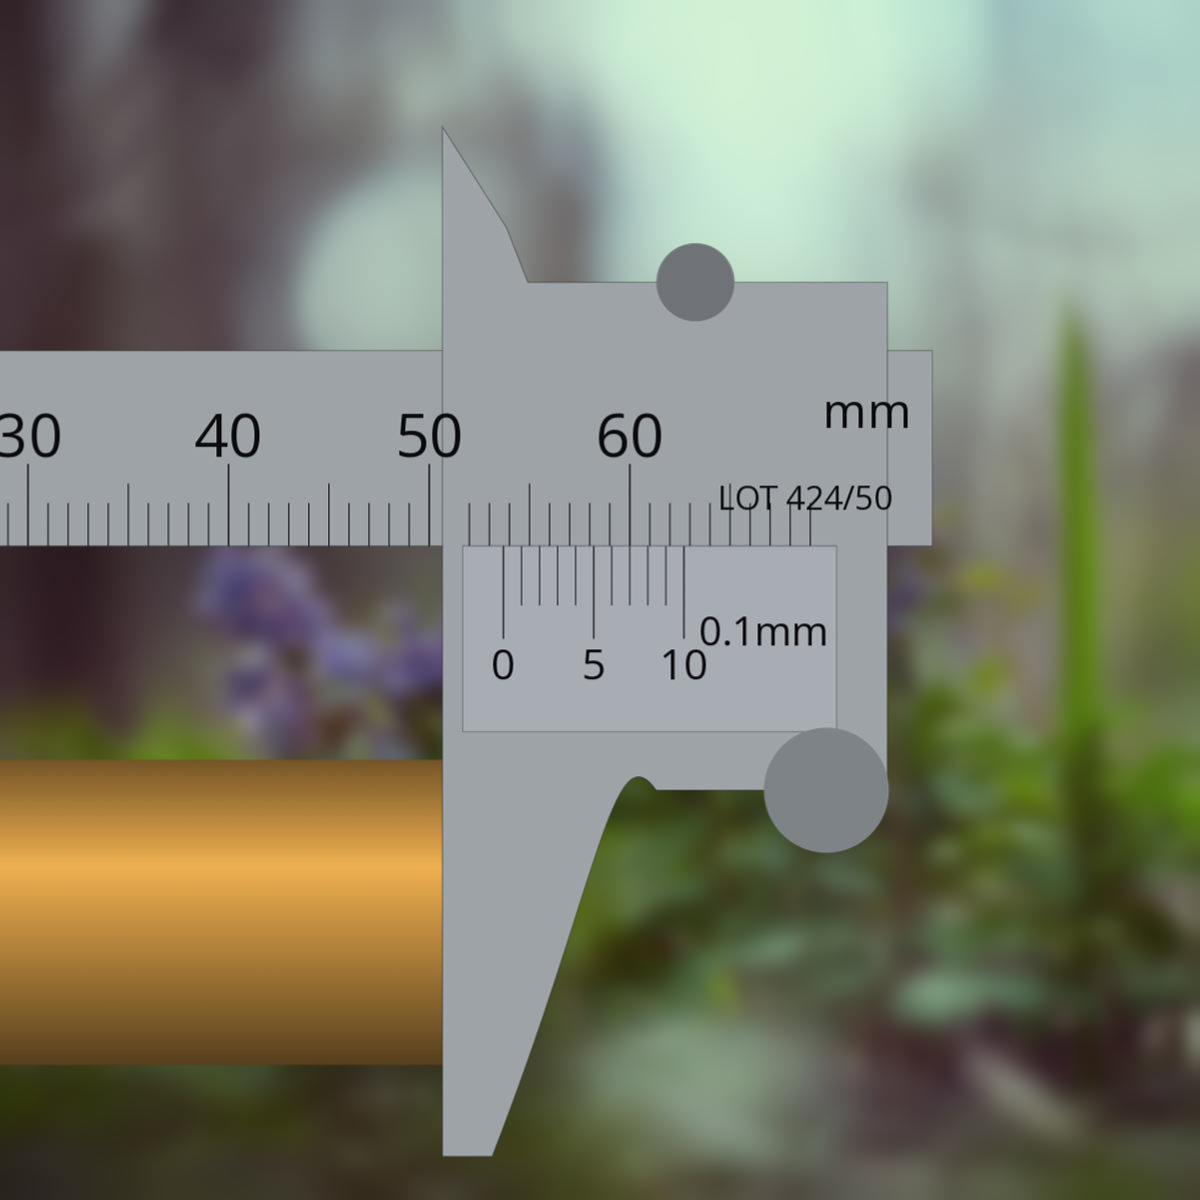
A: 53.7 mm
